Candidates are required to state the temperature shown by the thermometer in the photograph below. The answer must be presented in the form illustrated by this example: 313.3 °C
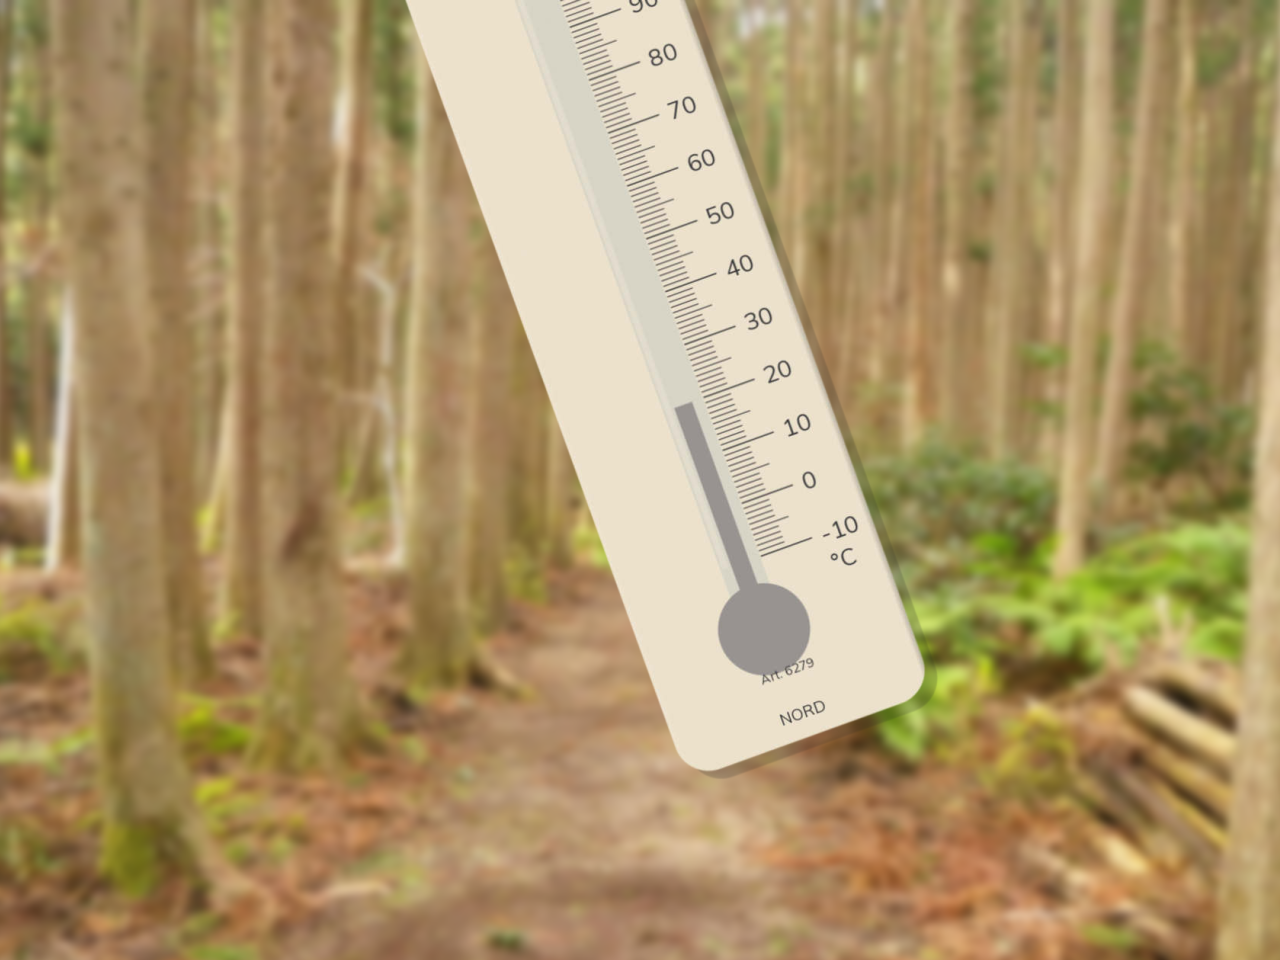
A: 20 °C
